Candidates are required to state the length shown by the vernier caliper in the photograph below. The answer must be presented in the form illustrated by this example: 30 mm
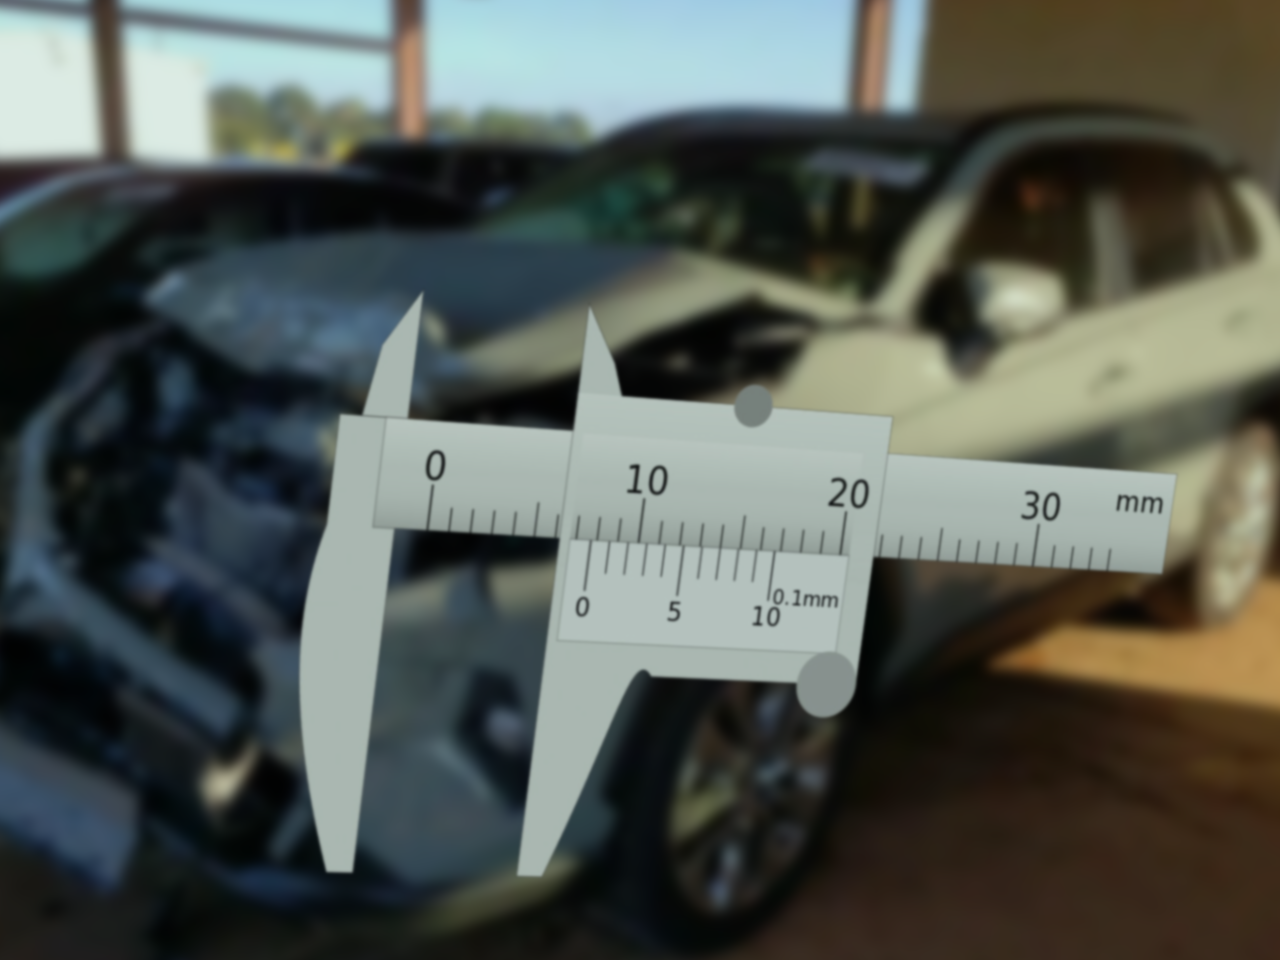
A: 7.7 mm
